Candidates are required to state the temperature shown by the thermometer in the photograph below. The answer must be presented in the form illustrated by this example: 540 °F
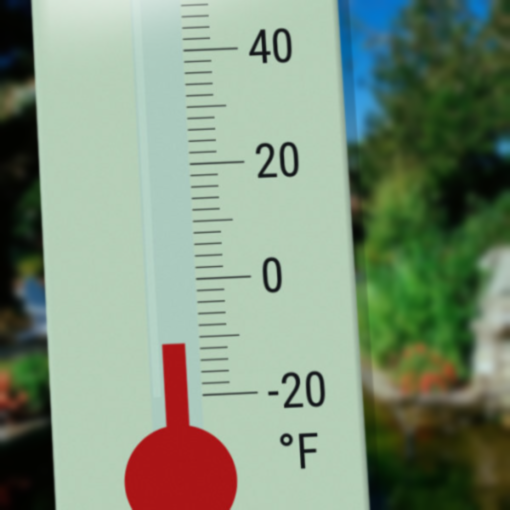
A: -11 °F
